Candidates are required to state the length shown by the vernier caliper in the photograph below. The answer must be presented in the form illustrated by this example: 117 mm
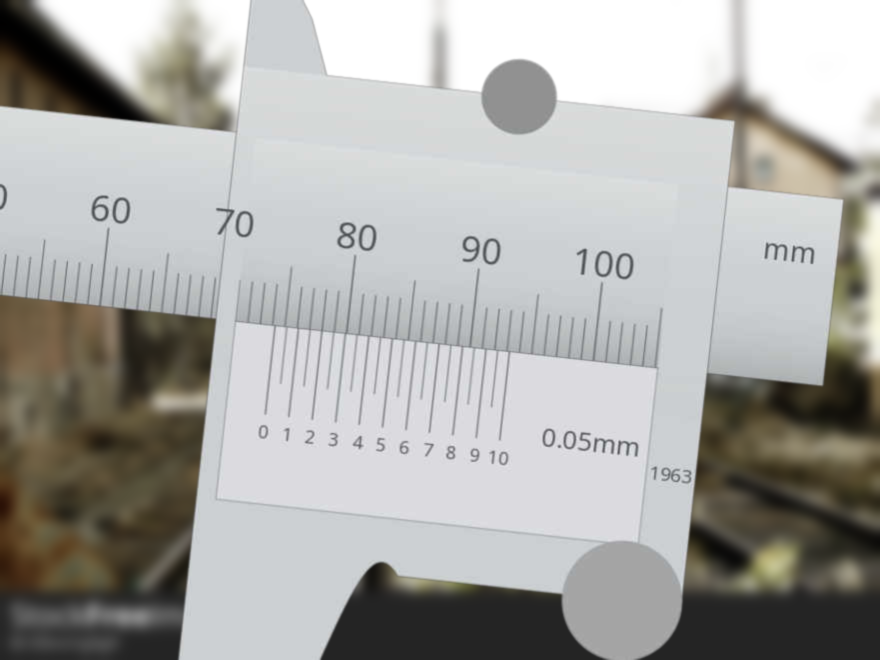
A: 74.2 mm
